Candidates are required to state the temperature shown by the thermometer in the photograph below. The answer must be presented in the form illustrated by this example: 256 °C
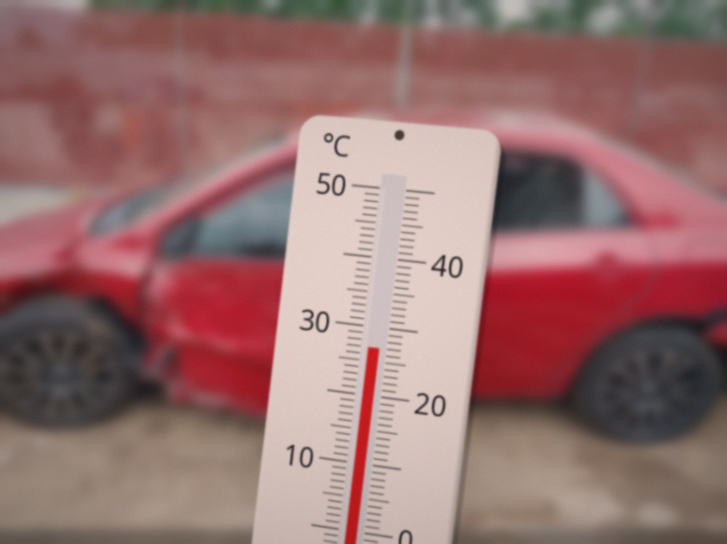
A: 27 °C
